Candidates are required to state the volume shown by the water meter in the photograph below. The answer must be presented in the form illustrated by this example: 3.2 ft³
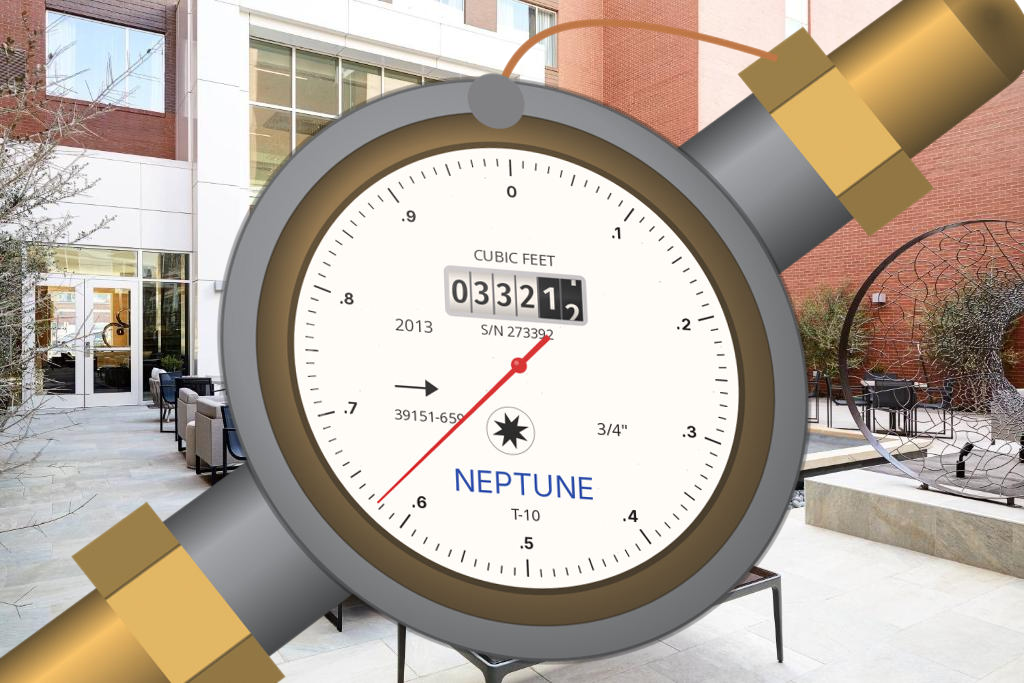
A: 33211.62 ft³
